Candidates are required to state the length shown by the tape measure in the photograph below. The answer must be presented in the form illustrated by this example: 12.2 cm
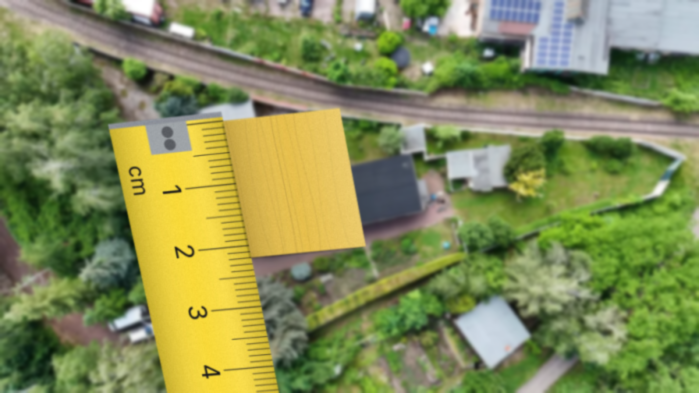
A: 2.2 cm
